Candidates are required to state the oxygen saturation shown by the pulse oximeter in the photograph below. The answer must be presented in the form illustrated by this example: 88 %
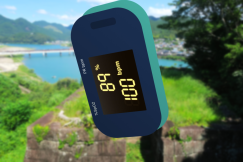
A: 89 %
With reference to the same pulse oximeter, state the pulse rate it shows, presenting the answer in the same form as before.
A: 100 bpm
